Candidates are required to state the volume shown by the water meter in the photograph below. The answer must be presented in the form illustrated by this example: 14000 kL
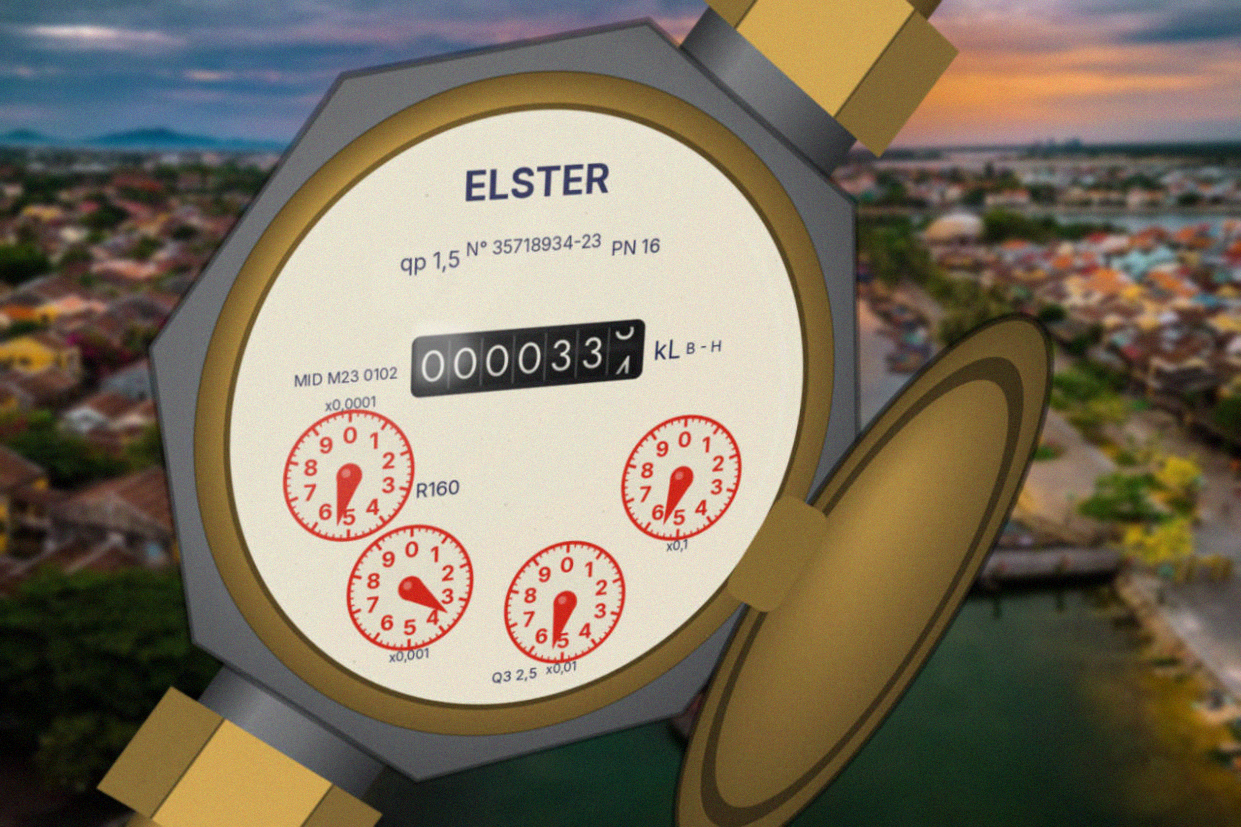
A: 333.5535 kL
